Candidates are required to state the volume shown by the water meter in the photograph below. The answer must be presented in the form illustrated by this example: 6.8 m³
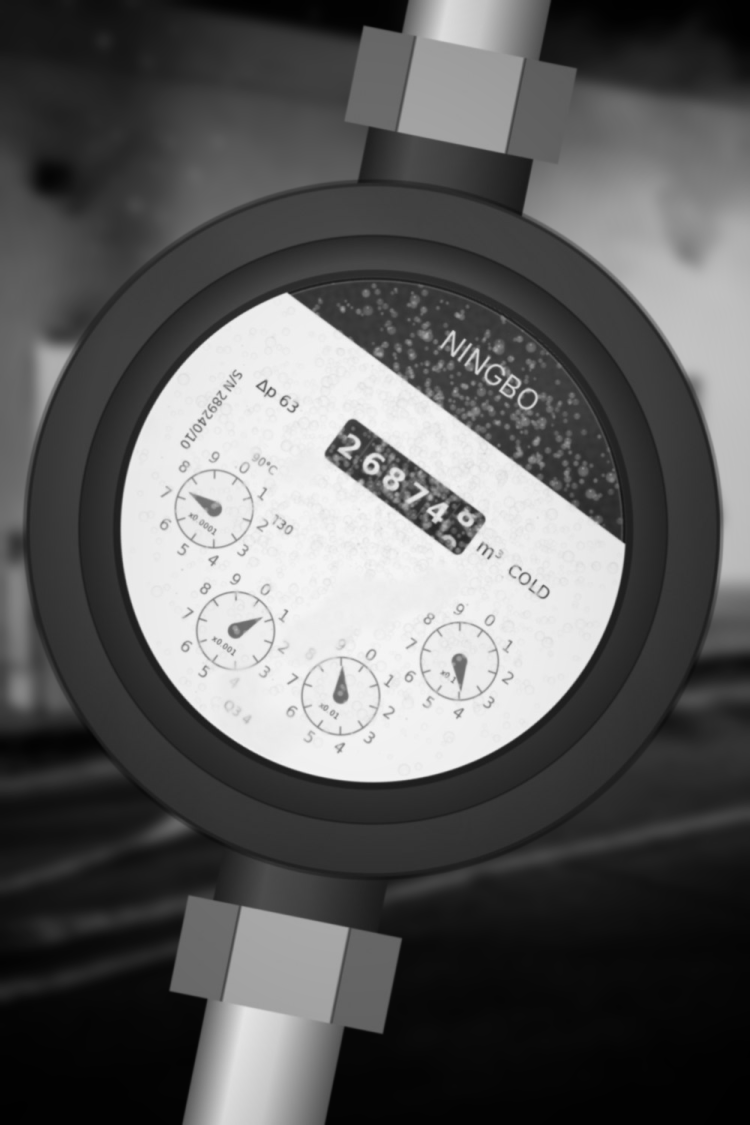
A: 268748.3907 m³
